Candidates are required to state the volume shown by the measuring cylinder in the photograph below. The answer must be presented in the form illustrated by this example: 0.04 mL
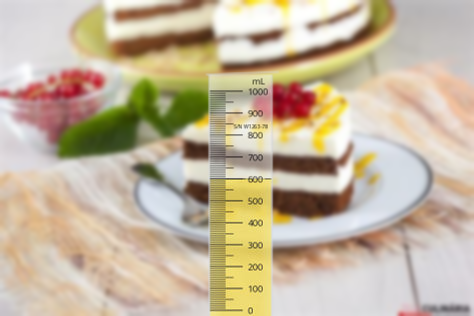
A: 600 mL
